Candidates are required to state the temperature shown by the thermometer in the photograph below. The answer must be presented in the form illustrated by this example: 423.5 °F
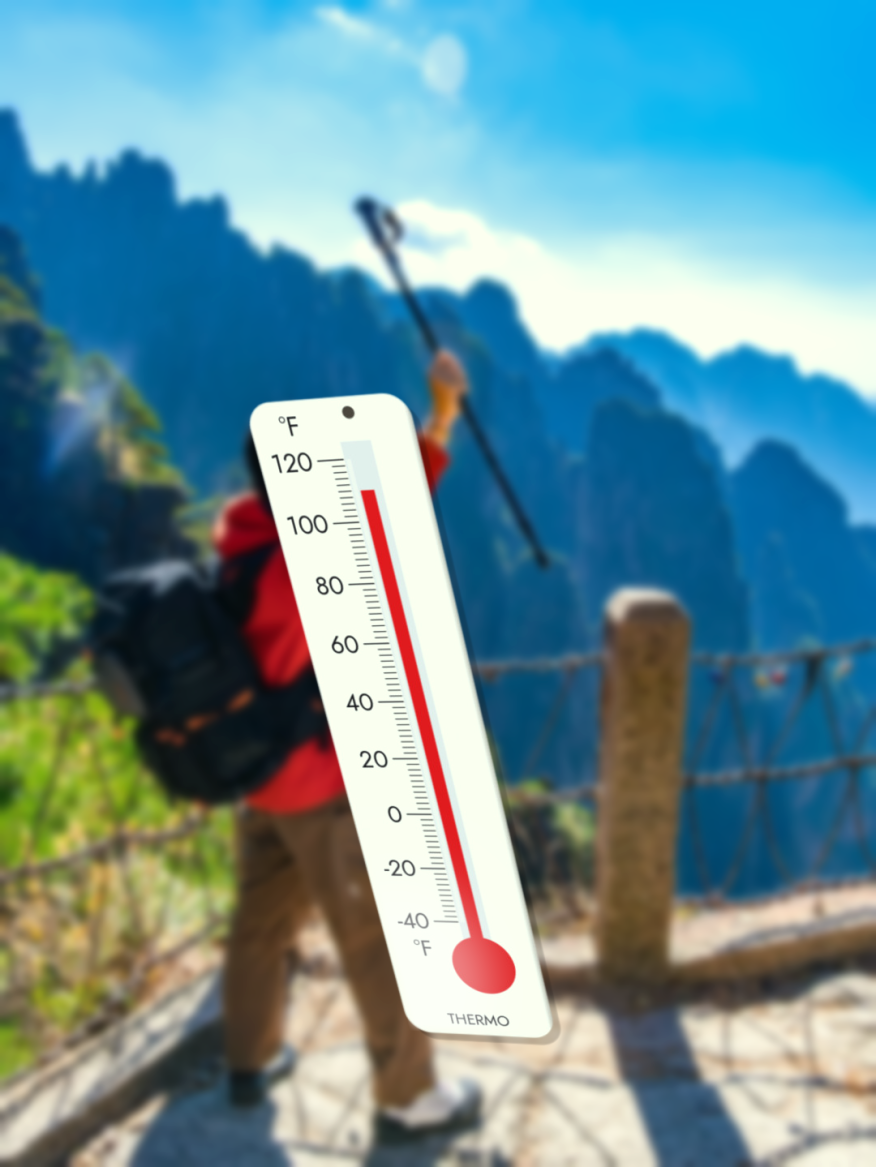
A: 110 °F
